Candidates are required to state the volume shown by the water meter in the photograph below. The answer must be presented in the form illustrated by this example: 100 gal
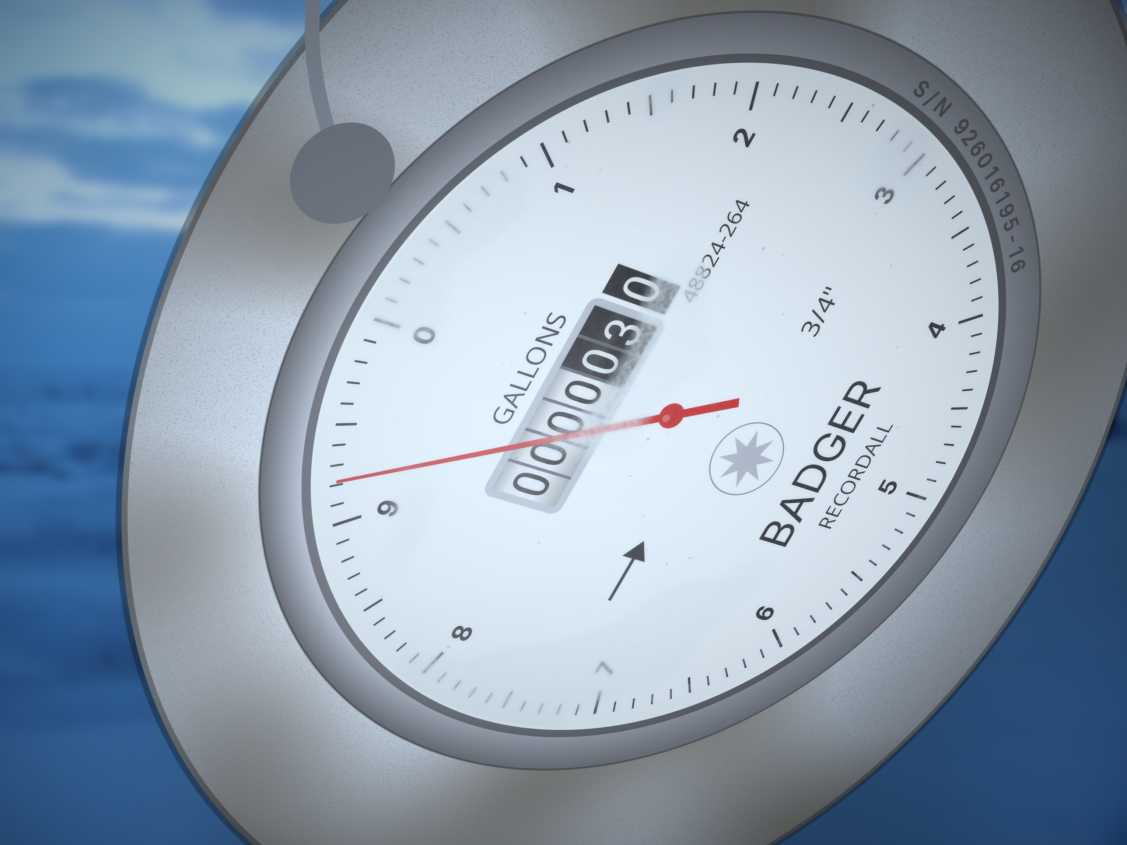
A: 29.2 gal
